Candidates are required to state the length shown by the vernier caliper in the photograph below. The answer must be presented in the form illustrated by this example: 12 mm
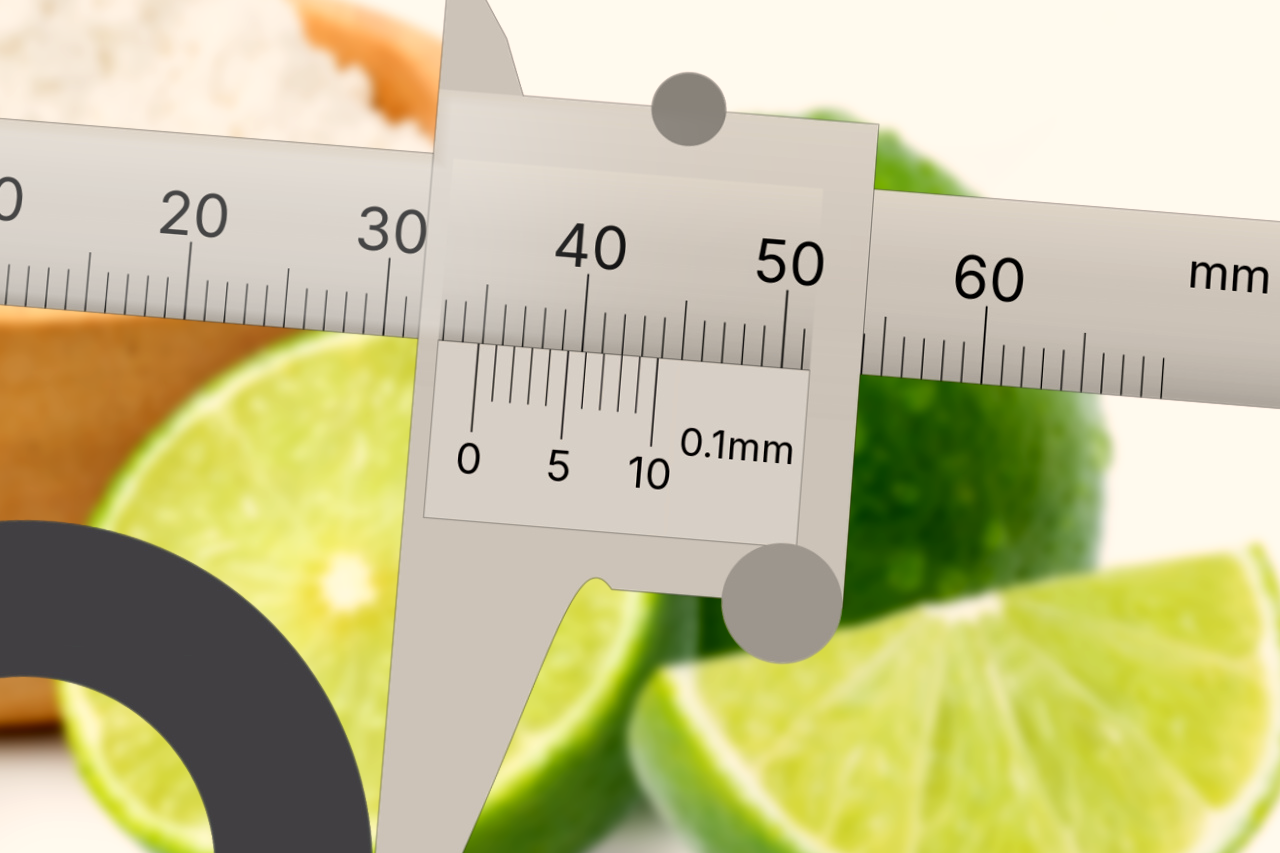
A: 34.8 mm
